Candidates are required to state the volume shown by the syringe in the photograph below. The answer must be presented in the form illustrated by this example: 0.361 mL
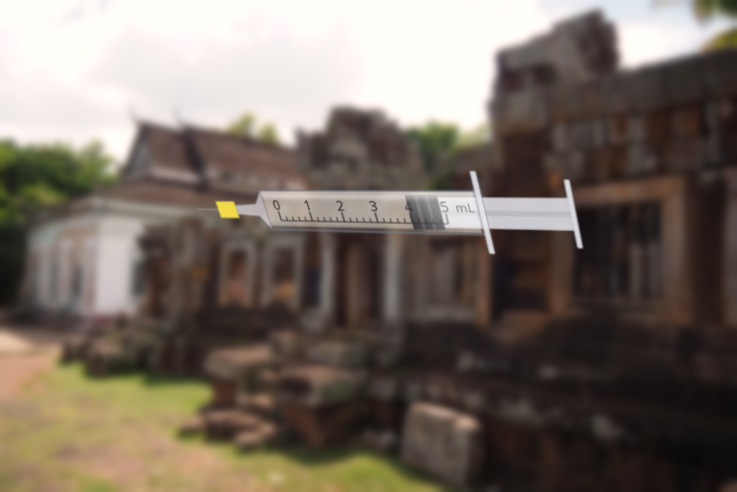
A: 4 mL
